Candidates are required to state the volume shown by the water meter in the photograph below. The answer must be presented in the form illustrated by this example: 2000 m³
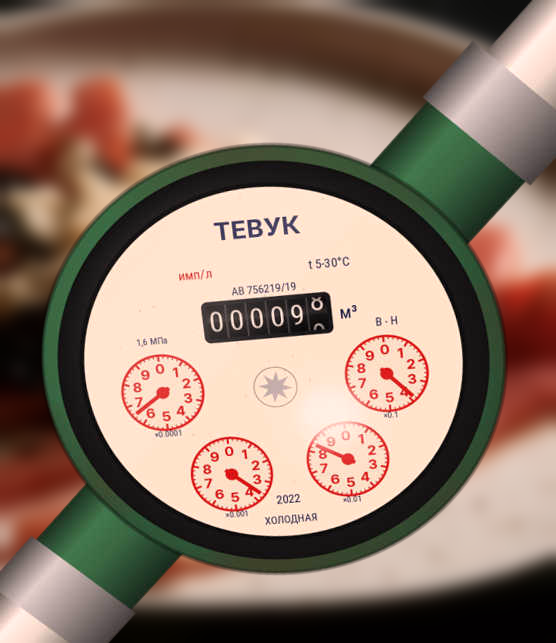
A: 98.3836 m³
